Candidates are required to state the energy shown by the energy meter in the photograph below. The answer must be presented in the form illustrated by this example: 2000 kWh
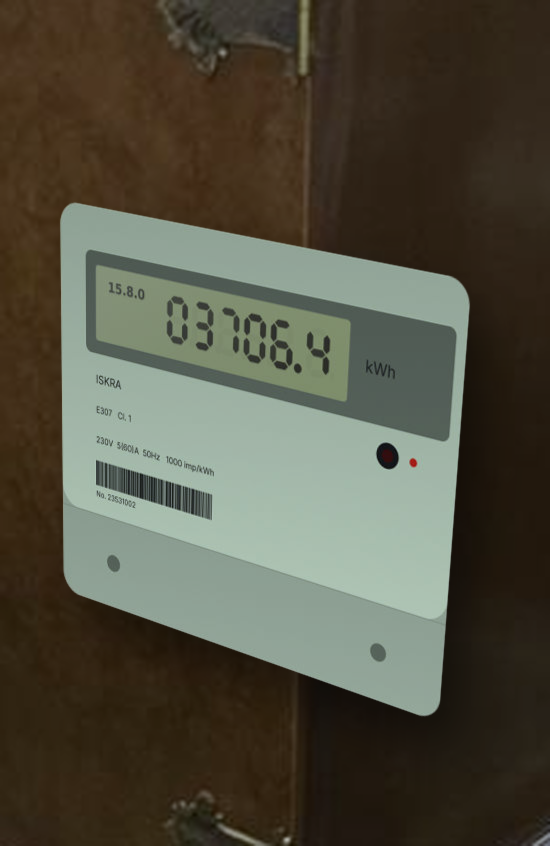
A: 3706.4 kWh
